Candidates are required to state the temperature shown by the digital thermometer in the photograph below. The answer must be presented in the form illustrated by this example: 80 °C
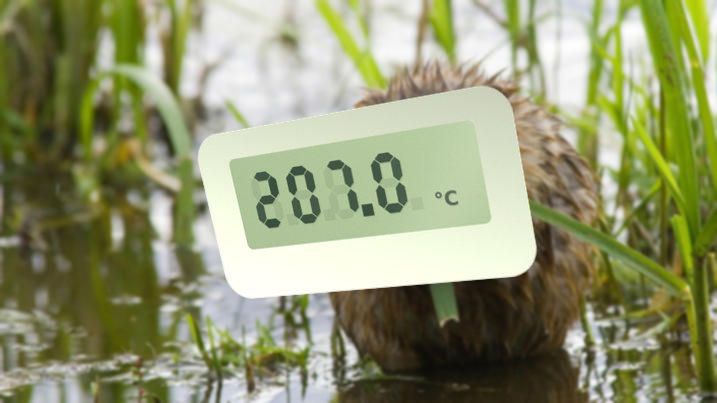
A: 207.0 °C
